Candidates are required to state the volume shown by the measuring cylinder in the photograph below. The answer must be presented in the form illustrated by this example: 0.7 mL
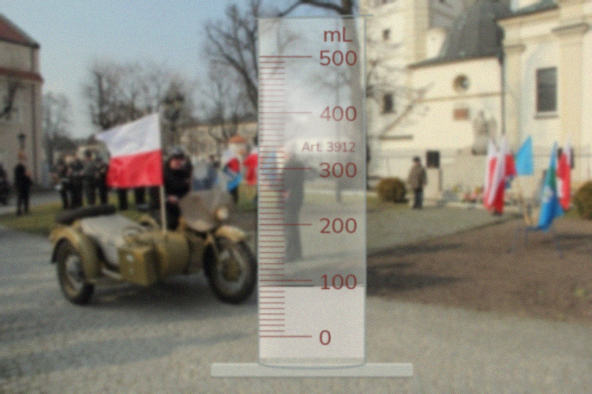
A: 90 mL
